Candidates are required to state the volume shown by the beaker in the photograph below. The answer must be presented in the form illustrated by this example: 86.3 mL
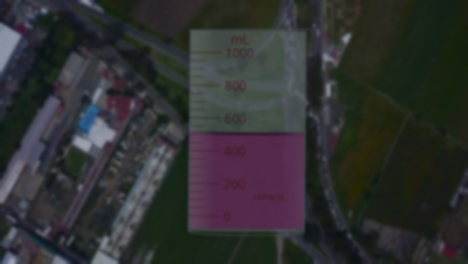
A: 500 mL
